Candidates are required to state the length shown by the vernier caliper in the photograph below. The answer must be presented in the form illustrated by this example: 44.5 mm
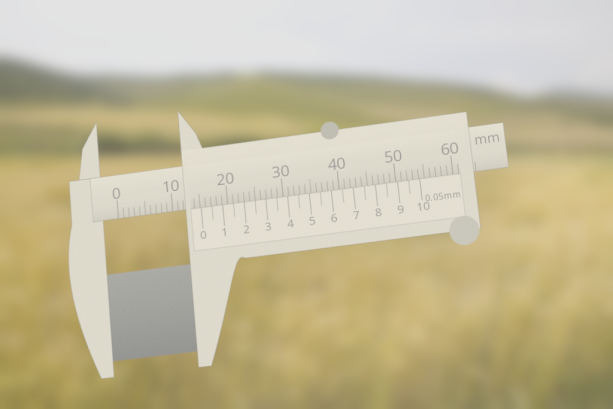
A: 15.2 mm
